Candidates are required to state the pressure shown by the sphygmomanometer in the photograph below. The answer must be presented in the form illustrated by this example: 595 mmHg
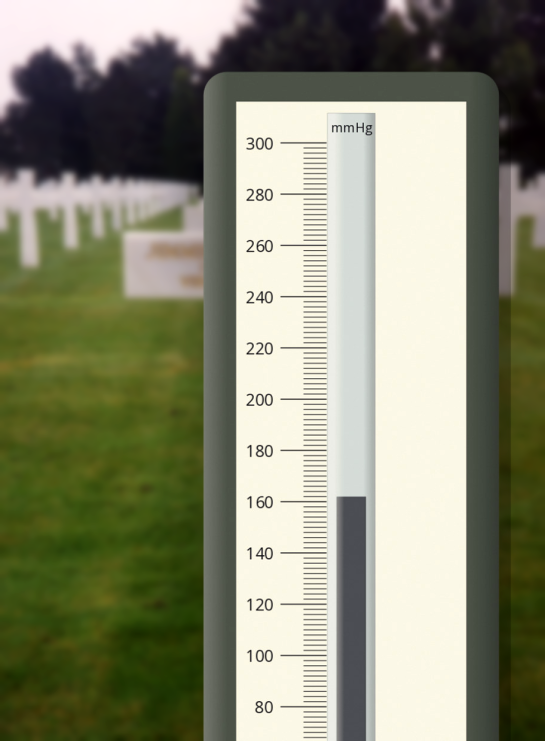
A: 162 mmHg
